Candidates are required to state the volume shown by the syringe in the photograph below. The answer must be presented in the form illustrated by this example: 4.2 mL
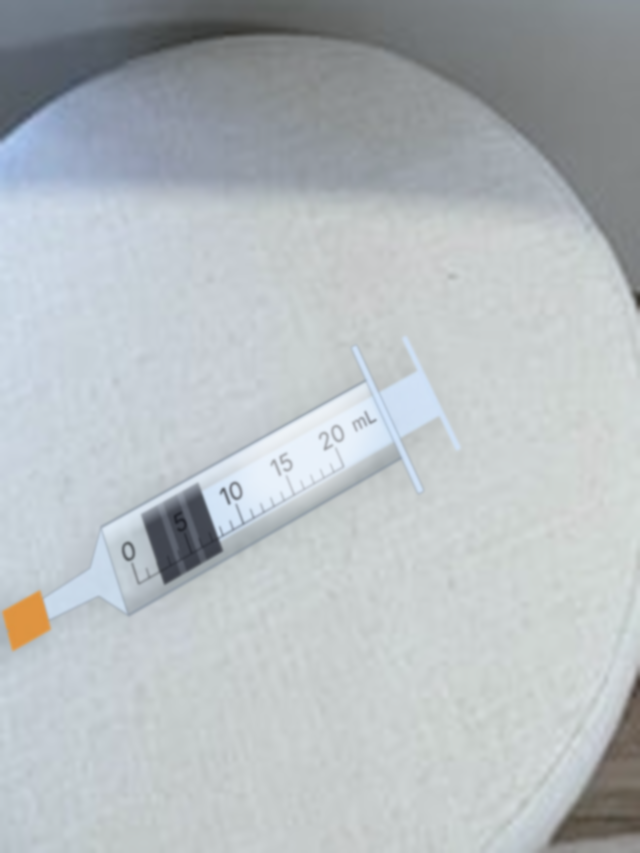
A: 2 mL
